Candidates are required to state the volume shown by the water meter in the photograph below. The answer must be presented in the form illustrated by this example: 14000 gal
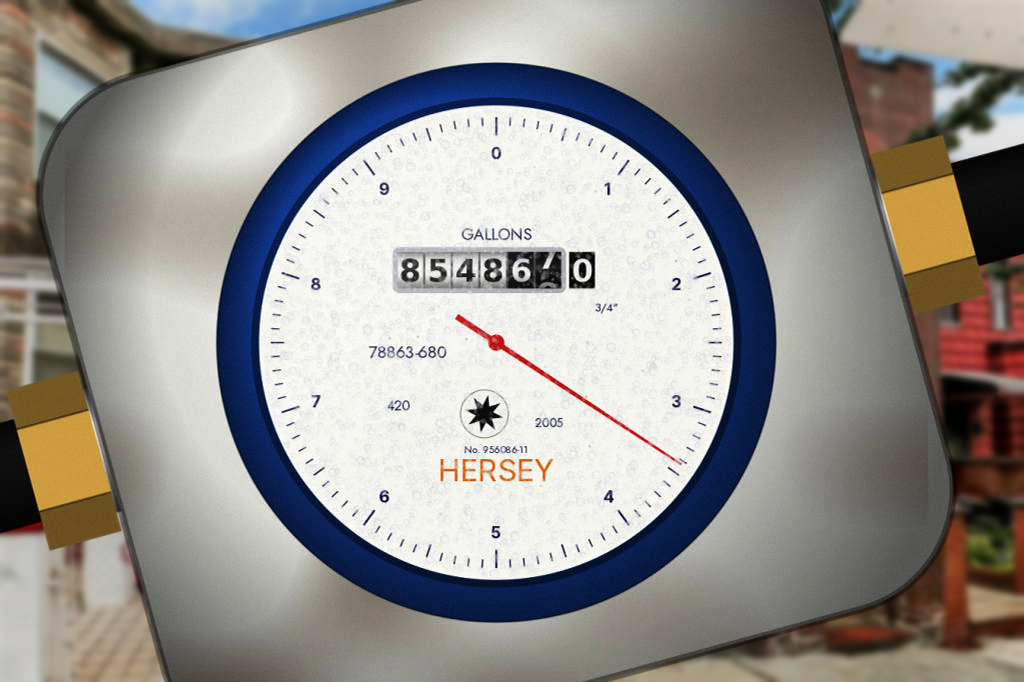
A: 8548673.4 gal
